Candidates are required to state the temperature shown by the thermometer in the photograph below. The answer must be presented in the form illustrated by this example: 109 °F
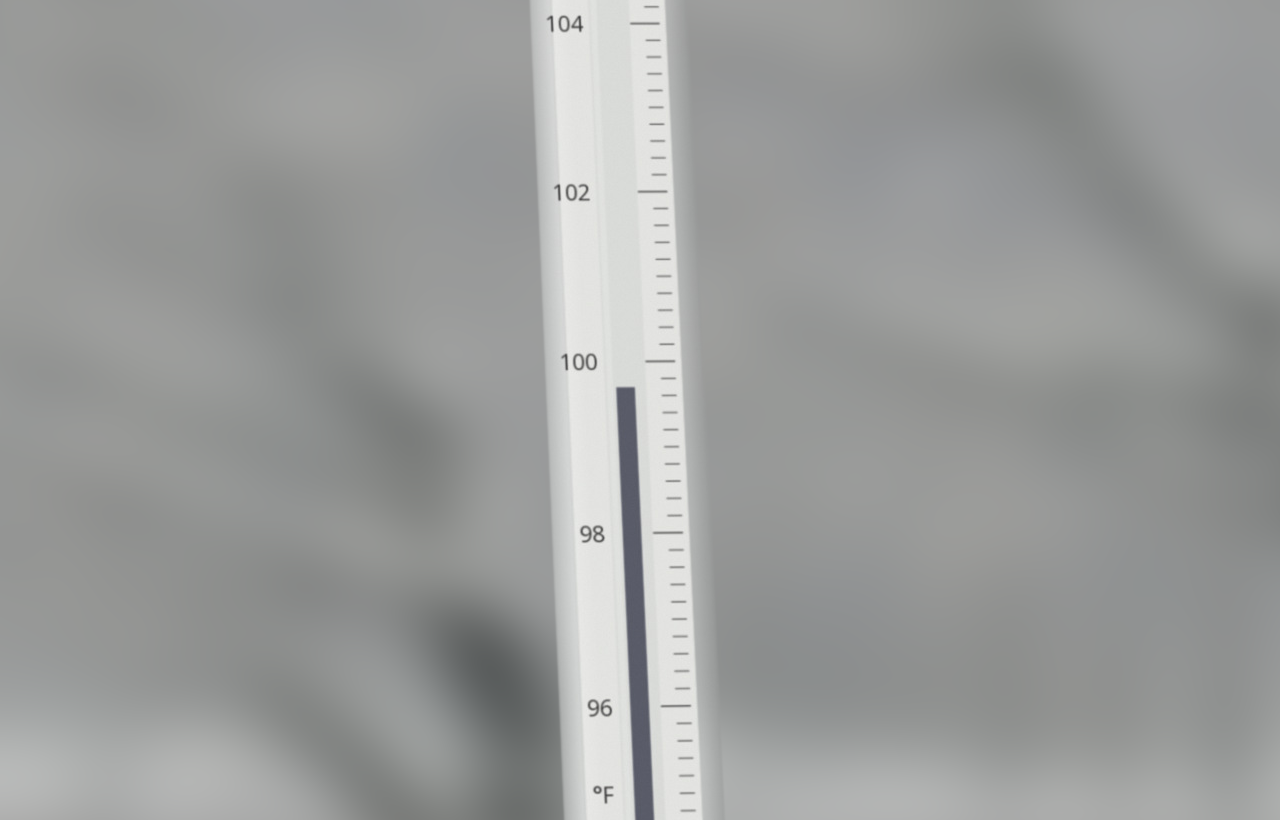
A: 99.7 °F
